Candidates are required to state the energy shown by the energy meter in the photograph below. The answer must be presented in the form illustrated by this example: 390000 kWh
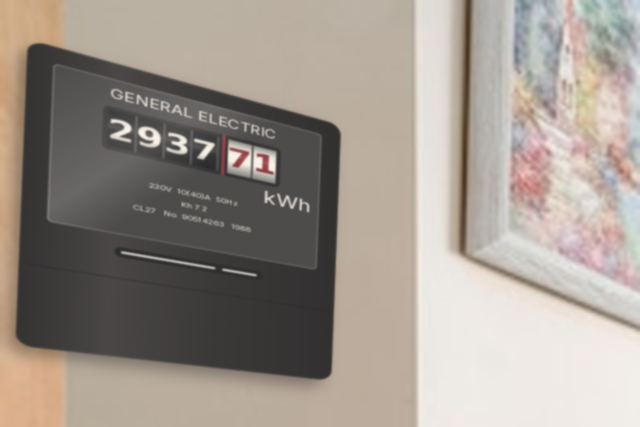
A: 2937.71 kWh
